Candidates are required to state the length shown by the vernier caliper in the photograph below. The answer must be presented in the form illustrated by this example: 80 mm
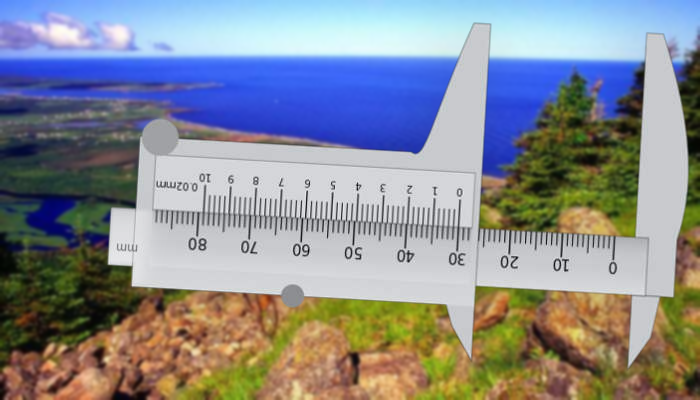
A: 30.0 mm
